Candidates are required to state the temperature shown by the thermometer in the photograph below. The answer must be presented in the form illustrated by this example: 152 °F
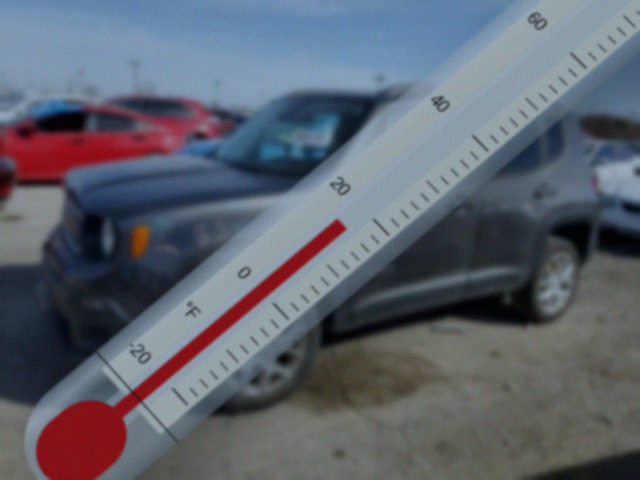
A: 16 °F
